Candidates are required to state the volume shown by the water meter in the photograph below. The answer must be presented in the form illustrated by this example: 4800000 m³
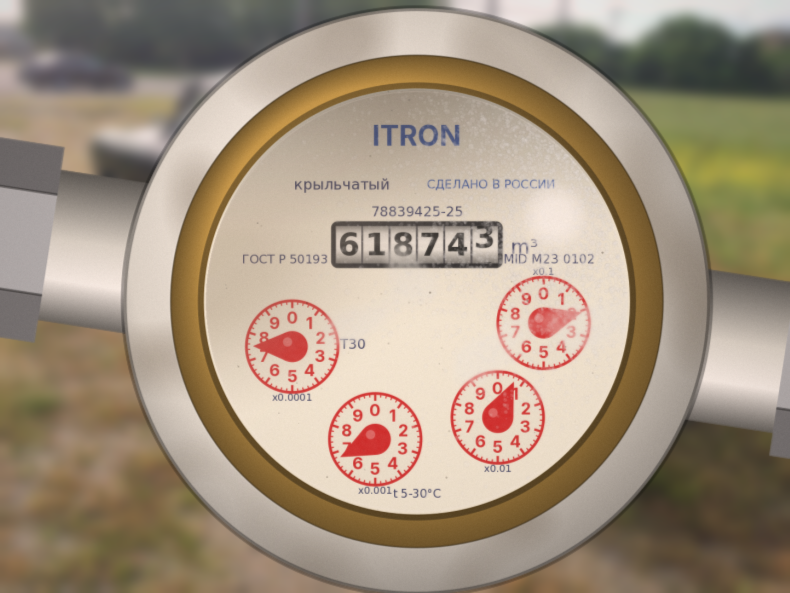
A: 618743.2067 m³
